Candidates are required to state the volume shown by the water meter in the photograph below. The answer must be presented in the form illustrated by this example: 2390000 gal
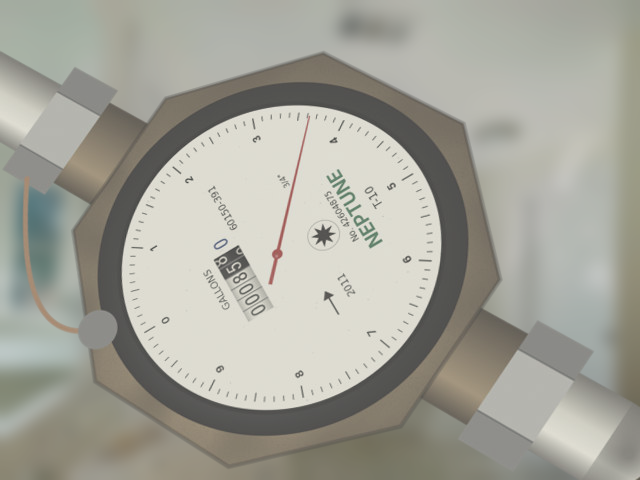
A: 8583.6 gal
